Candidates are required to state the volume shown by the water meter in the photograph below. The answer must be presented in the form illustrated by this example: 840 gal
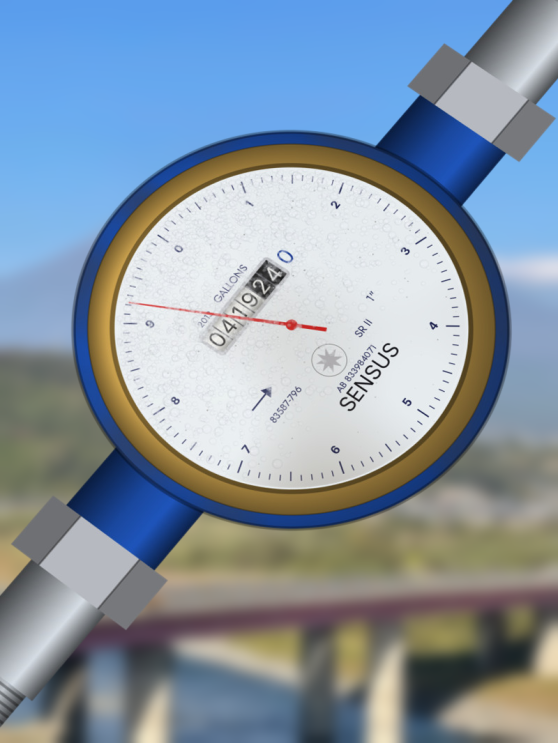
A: 419239.2 gal
